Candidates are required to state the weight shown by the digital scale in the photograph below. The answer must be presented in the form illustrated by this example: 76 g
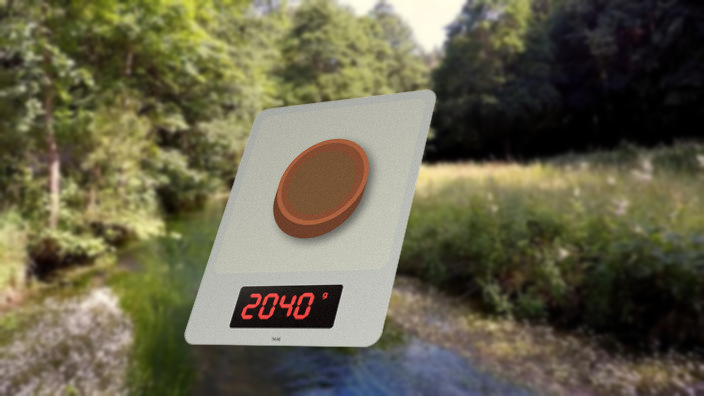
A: 2040 g
